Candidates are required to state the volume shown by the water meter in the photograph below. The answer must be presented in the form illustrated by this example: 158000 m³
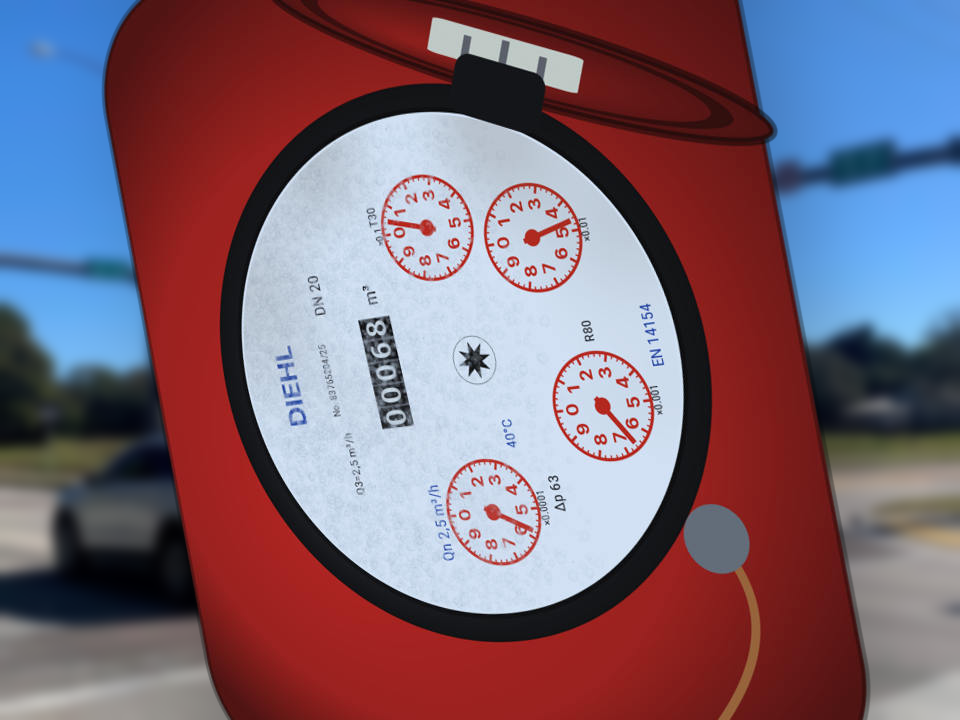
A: 68.0465 m³
